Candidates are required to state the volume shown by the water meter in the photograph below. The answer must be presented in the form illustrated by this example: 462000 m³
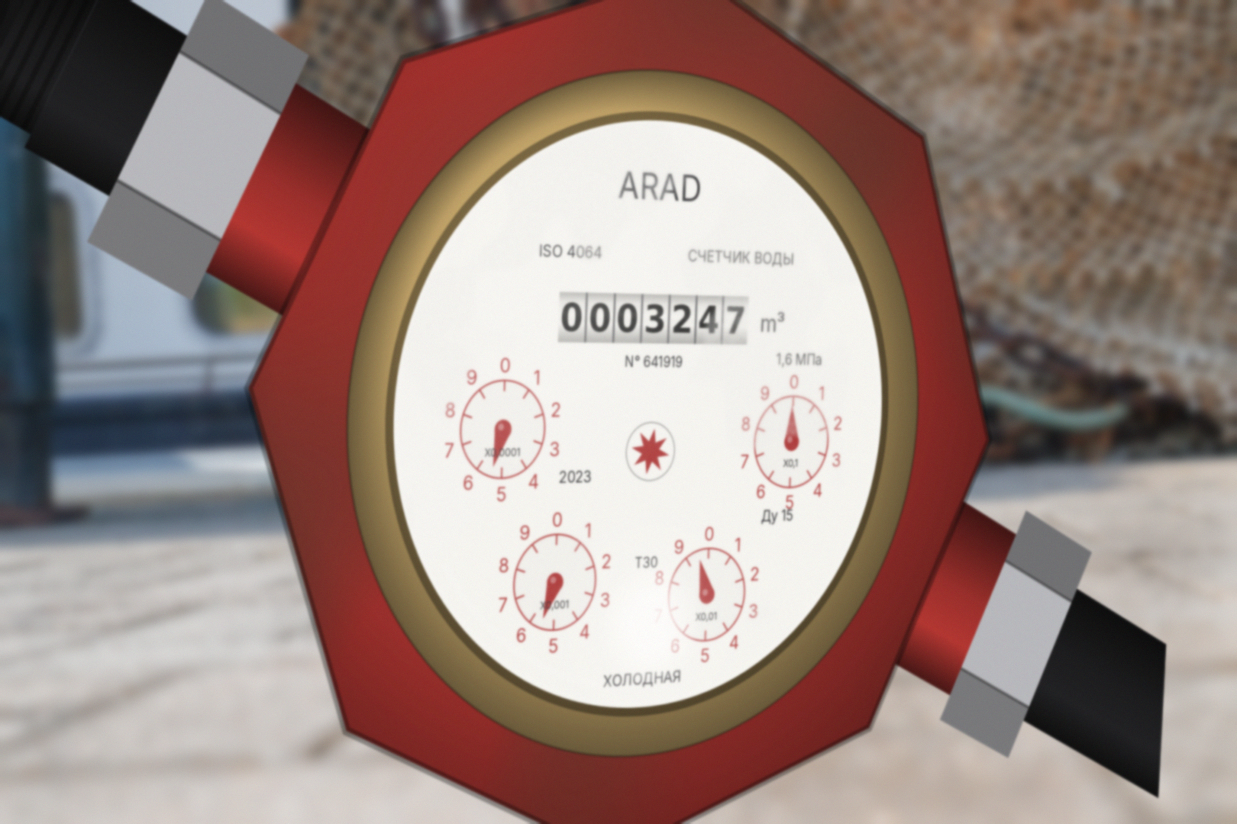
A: 3246.9955 m³
